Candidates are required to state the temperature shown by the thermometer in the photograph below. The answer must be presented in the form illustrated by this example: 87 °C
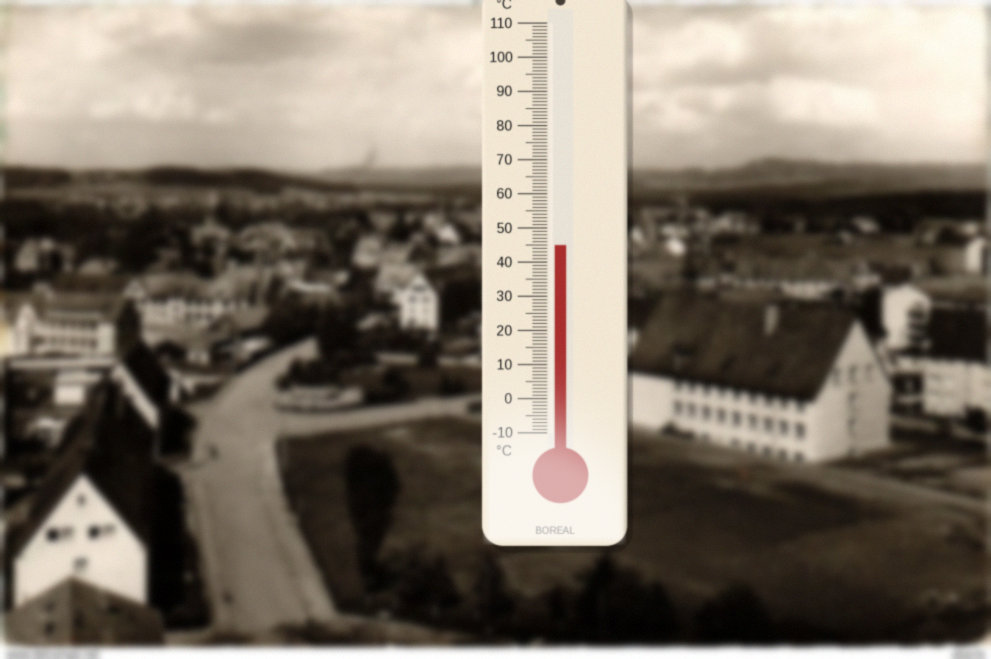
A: 45 °C
